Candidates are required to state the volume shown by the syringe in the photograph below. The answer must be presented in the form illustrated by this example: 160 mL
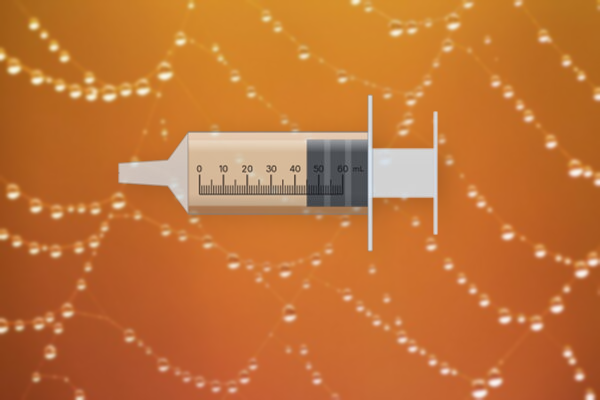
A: 45 mL
